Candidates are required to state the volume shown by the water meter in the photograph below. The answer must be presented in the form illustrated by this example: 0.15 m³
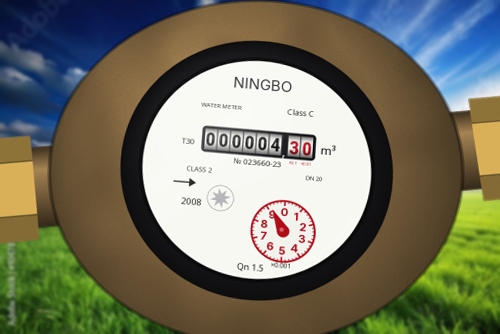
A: 4.299 m³
